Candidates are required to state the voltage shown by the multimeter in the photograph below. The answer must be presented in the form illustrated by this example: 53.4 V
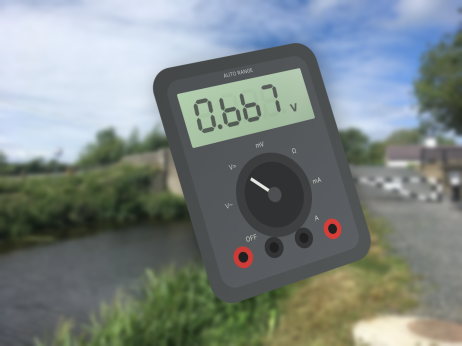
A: 0.667 V
